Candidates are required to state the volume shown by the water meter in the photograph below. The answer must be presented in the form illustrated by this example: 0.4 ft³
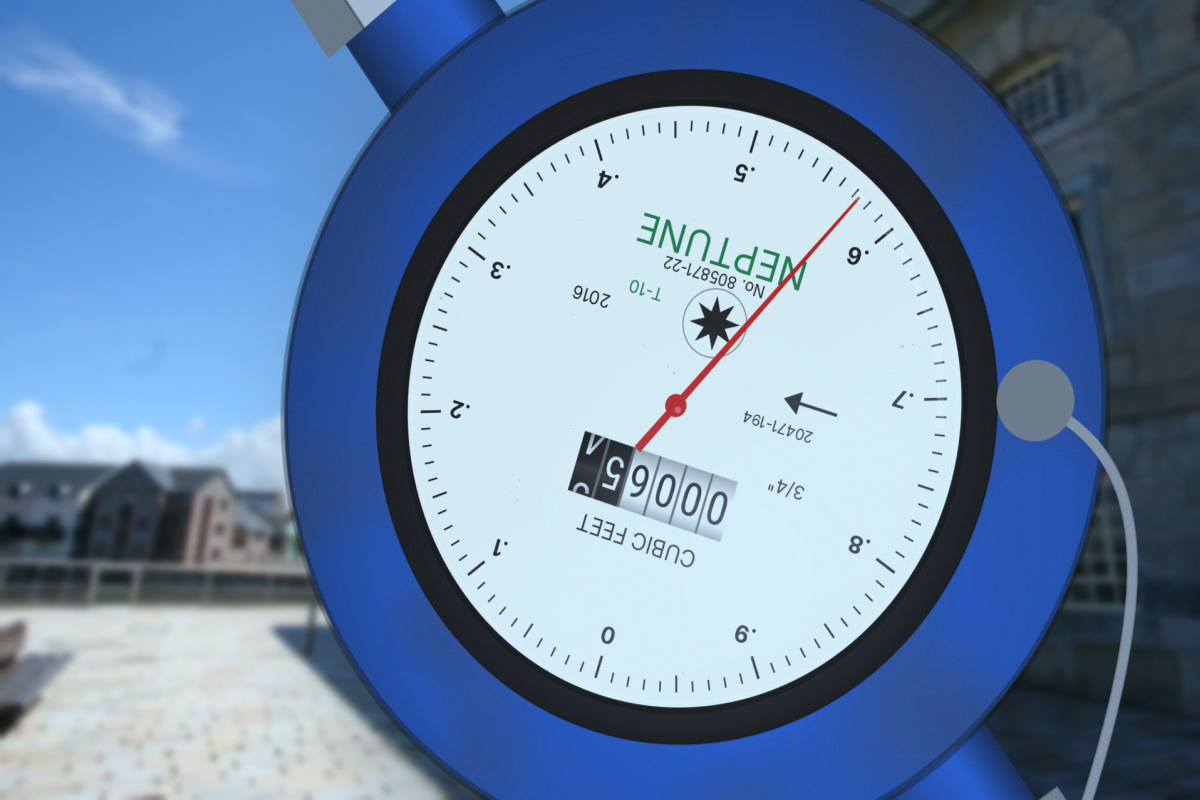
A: 653.57 ft³
